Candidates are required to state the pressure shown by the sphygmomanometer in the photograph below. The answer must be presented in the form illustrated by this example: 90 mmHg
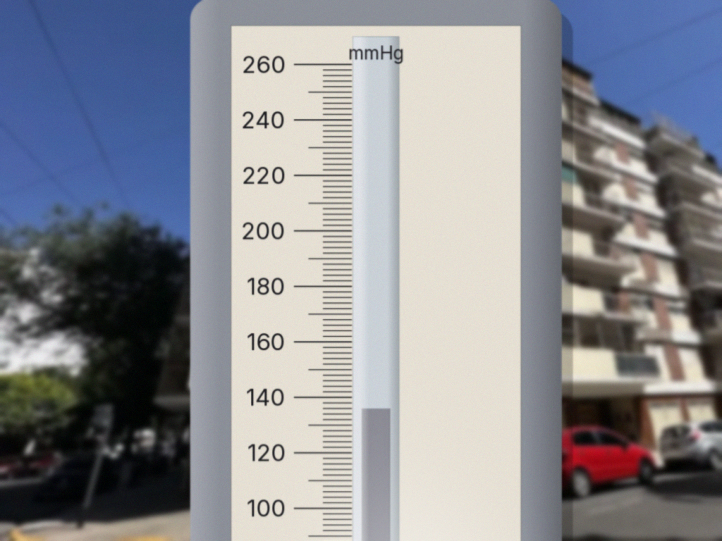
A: 136 mmHg
